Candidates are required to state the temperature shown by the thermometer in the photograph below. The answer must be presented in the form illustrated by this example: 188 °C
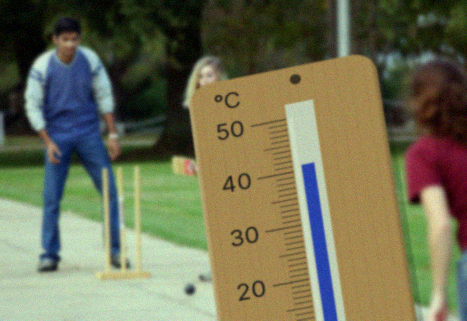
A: 41 °C
